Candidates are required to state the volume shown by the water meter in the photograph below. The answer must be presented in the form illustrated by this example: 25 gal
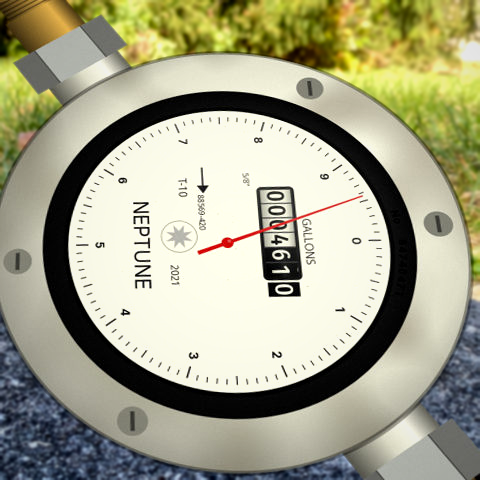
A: 4609.4 gal
